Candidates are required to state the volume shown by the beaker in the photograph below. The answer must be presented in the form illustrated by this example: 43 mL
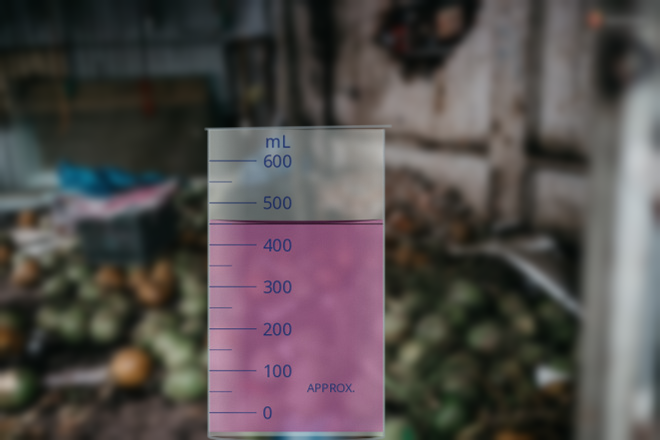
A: 450 mL
